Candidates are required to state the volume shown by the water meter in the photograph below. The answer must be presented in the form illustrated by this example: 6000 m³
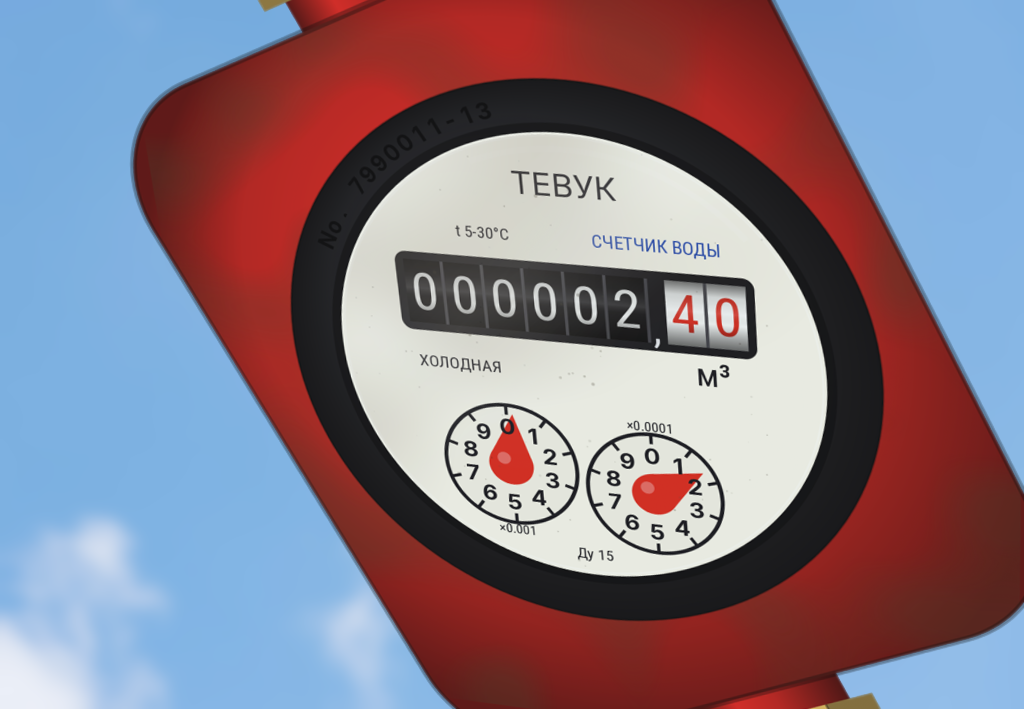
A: 2.4001 m³
